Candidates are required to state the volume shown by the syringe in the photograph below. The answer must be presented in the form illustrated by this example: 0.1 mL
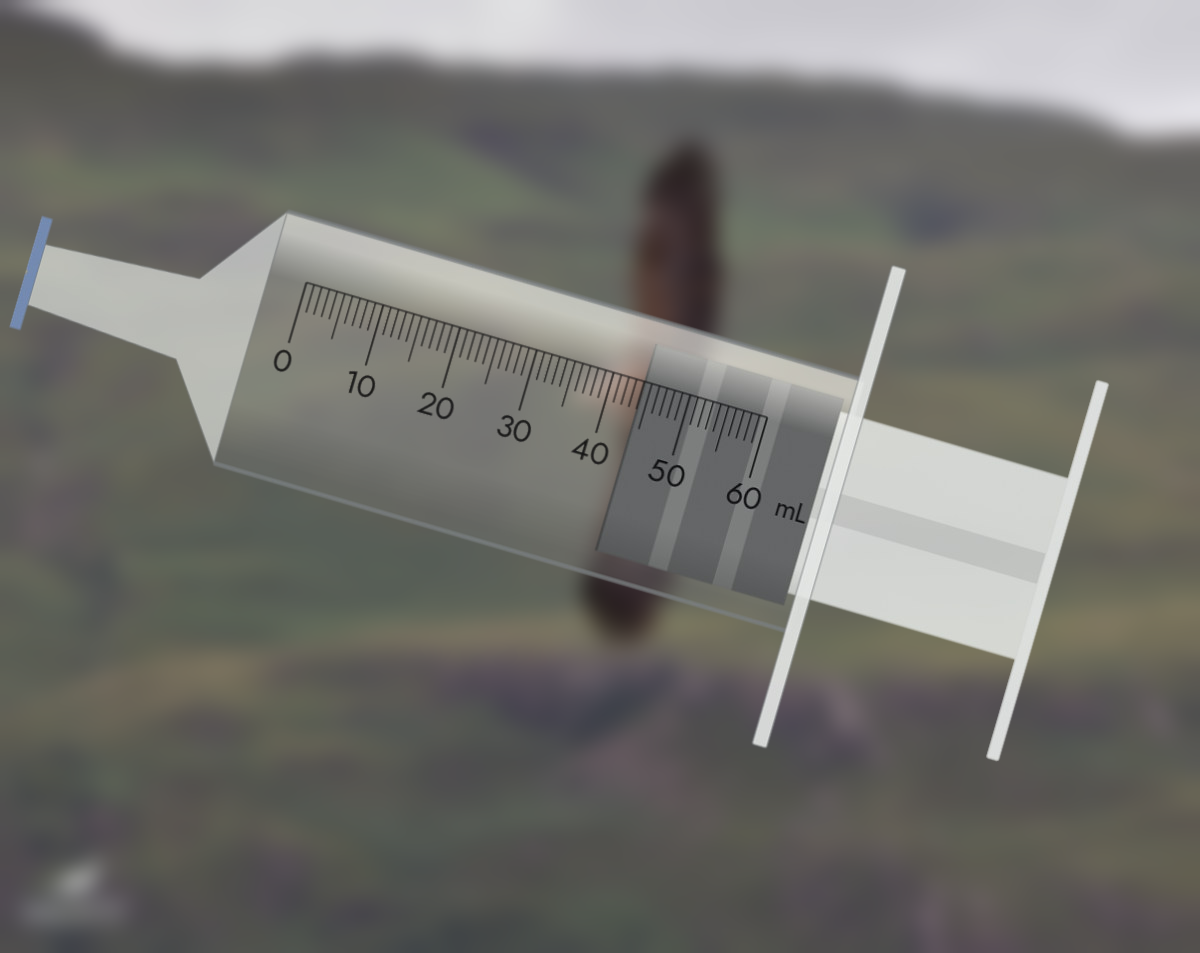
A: 44 mL
